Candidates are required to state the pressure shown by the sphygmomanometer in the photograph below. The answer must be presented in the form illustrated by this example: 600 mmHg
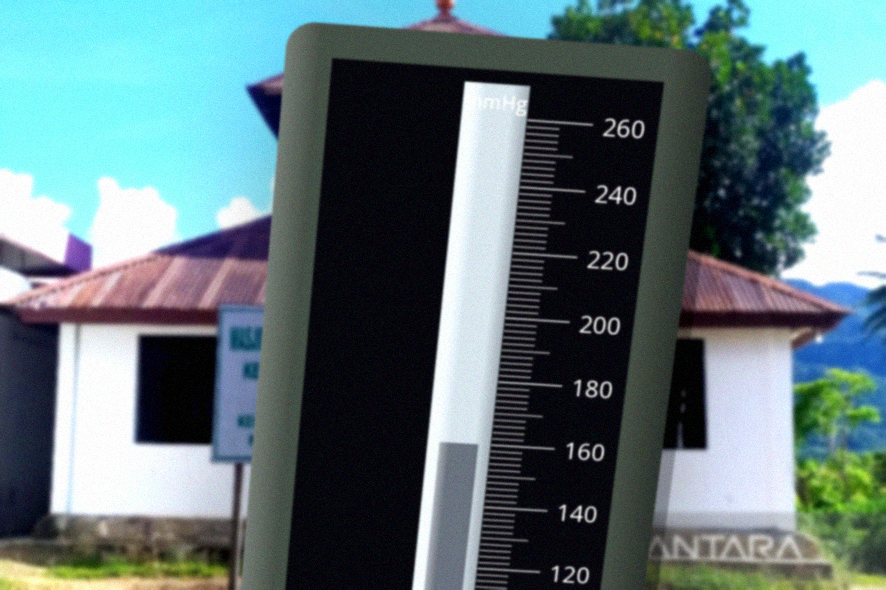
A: 160 mmHg
